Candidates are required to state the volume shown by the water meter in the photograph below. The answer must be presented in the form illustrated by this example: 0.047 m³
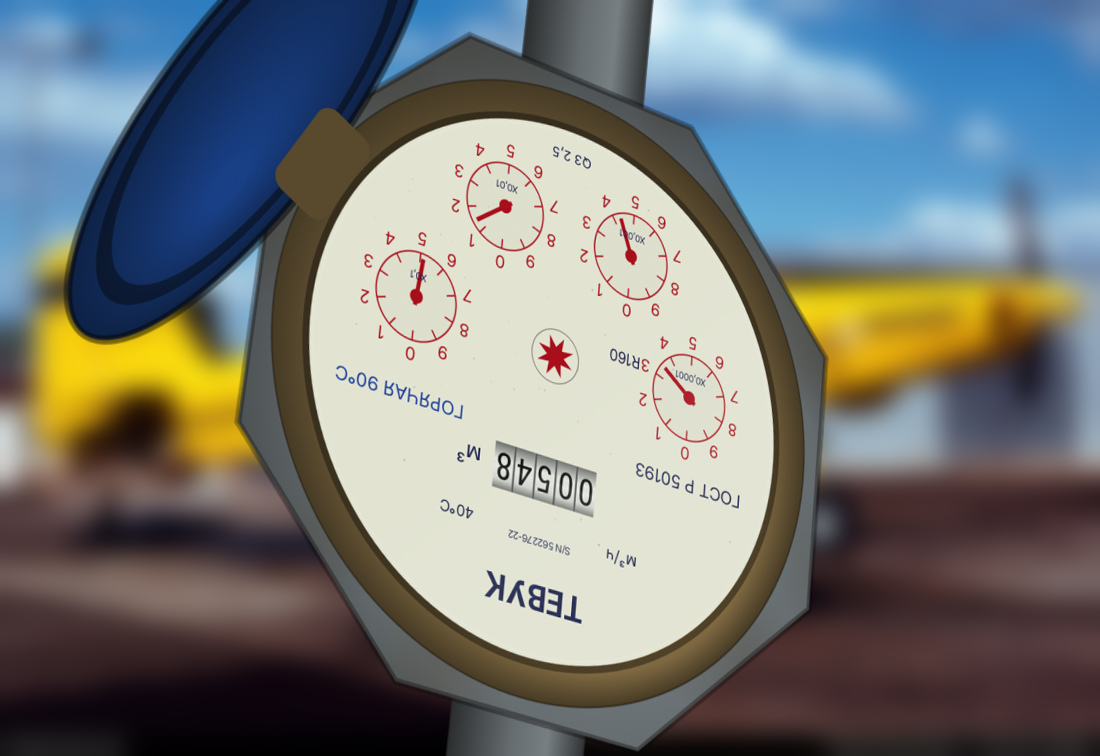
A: 548.5143 m³
